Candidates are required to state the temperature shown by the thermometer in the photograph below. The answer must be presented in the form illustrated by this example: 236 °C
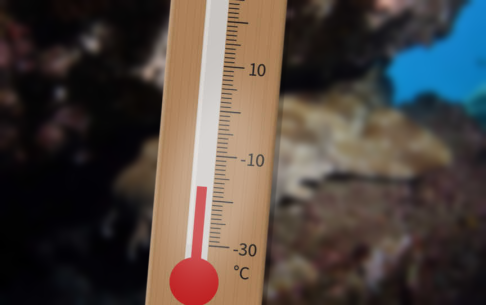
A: -17 °C
